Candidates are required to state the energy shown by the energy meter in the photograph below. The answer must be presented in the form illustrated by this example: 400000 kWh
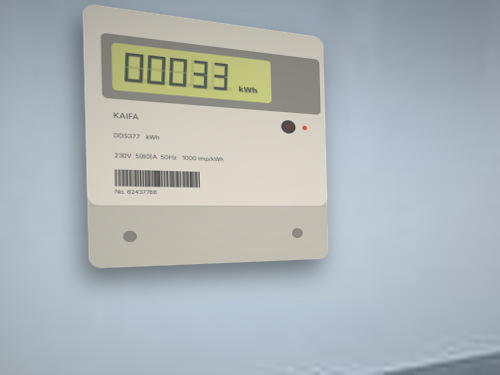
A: 33 kWh
